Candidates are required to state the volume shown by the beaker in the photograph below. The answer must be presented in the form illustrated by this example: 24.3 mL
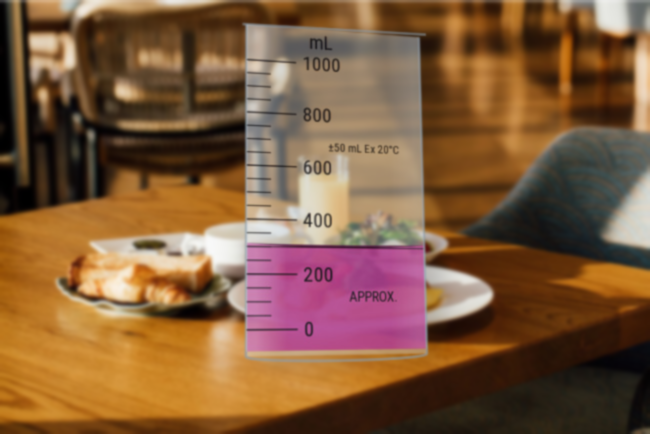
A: 300 mL
